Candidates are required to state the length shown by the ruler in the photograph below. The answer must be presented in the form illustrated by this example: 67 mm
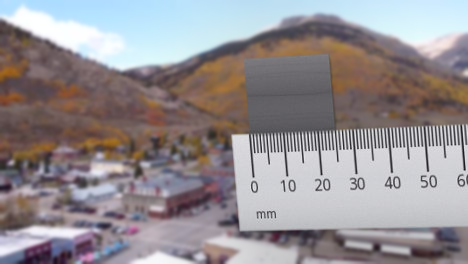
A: 25 mm
